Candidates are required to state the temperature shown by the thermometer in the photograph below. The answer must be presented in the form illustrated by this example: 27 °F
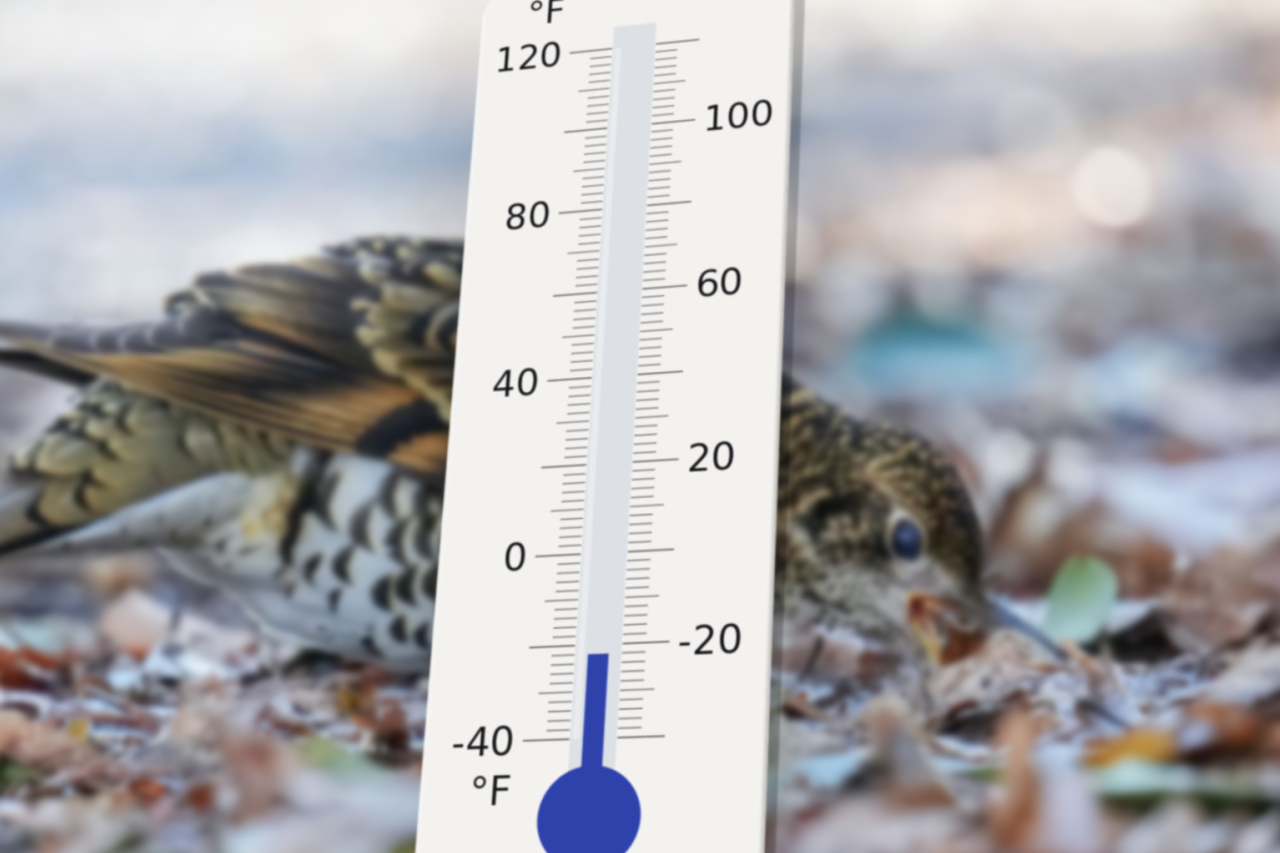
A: -22 °F
